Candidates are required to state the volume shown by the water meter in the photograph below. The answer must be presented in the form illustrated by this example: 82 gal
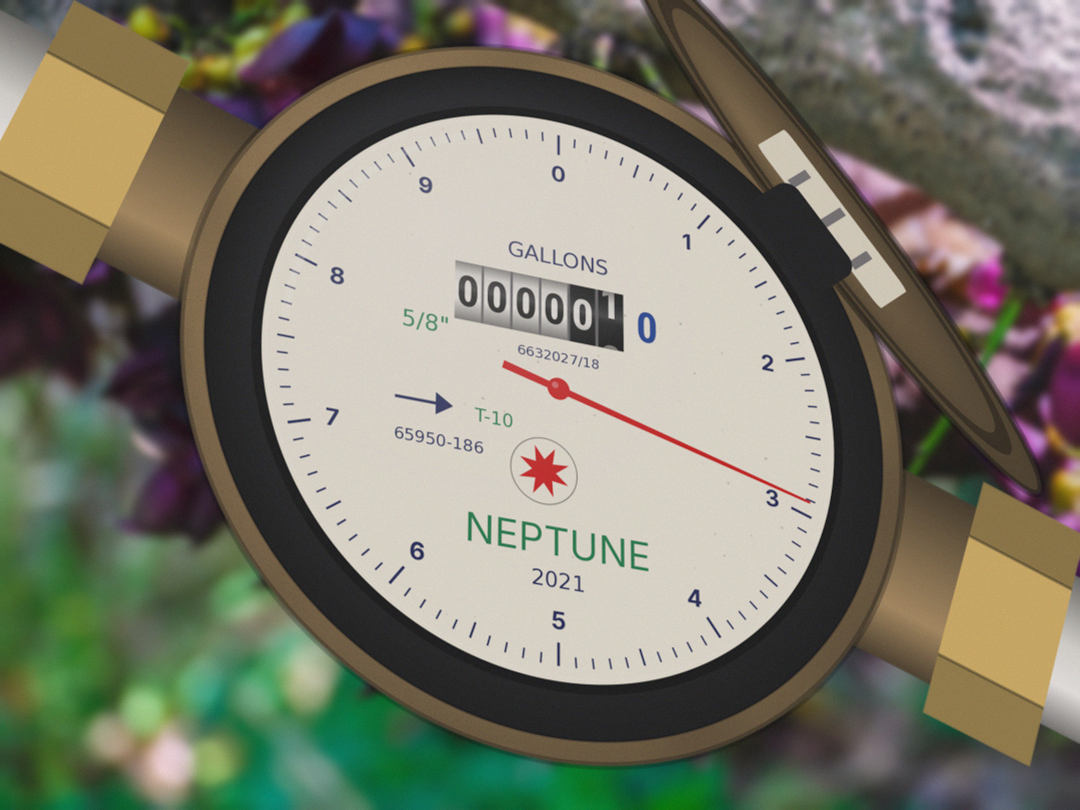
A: 12.9 gal
